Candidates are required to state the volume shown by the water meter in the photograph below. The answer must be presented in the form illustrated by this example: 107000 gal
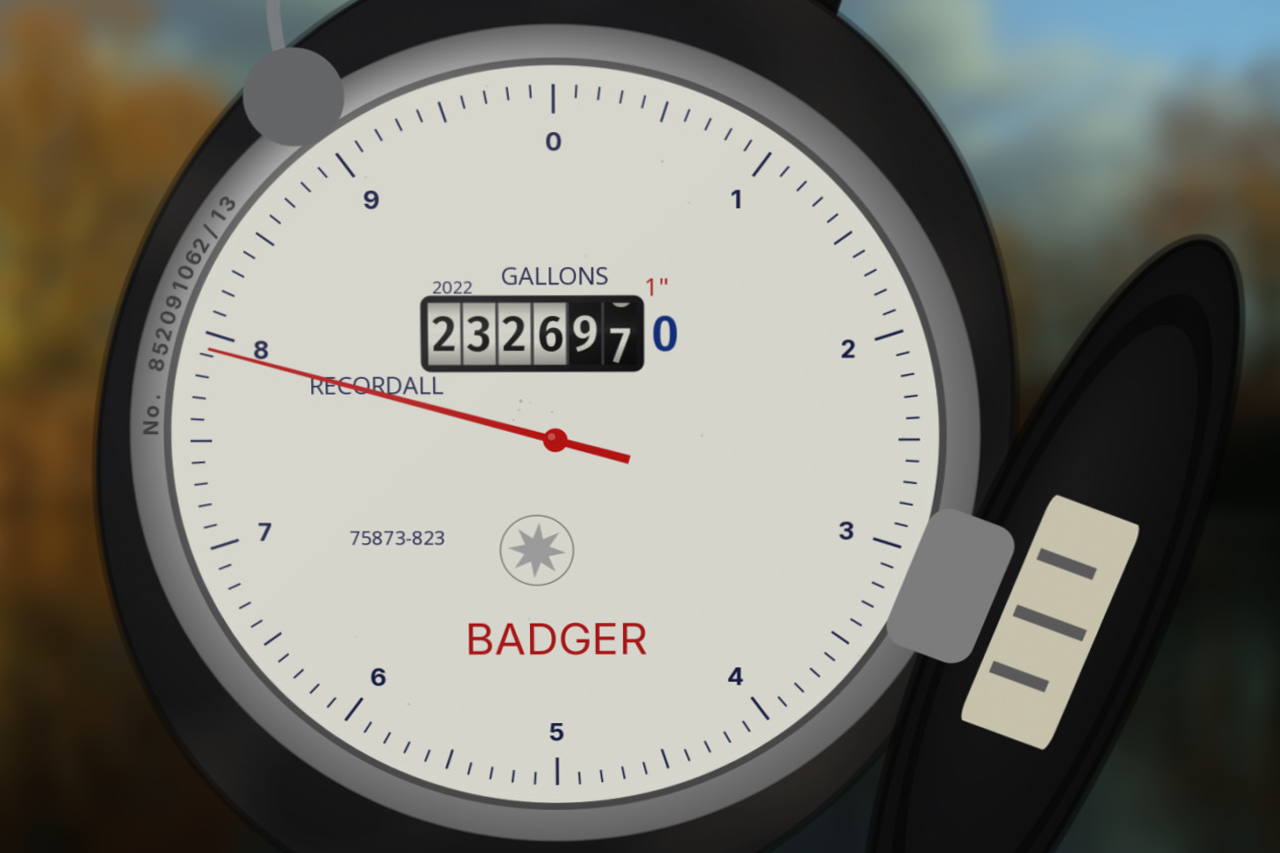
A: 2326967.9 gal
